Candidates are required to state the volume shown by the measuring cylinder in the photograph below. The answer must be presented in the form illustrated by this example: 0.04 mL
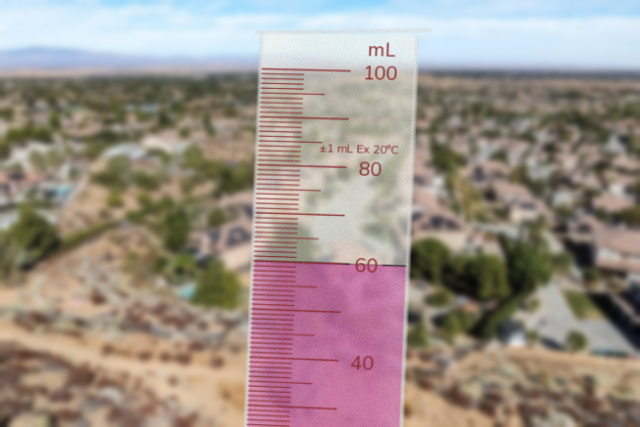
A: 60 mL
